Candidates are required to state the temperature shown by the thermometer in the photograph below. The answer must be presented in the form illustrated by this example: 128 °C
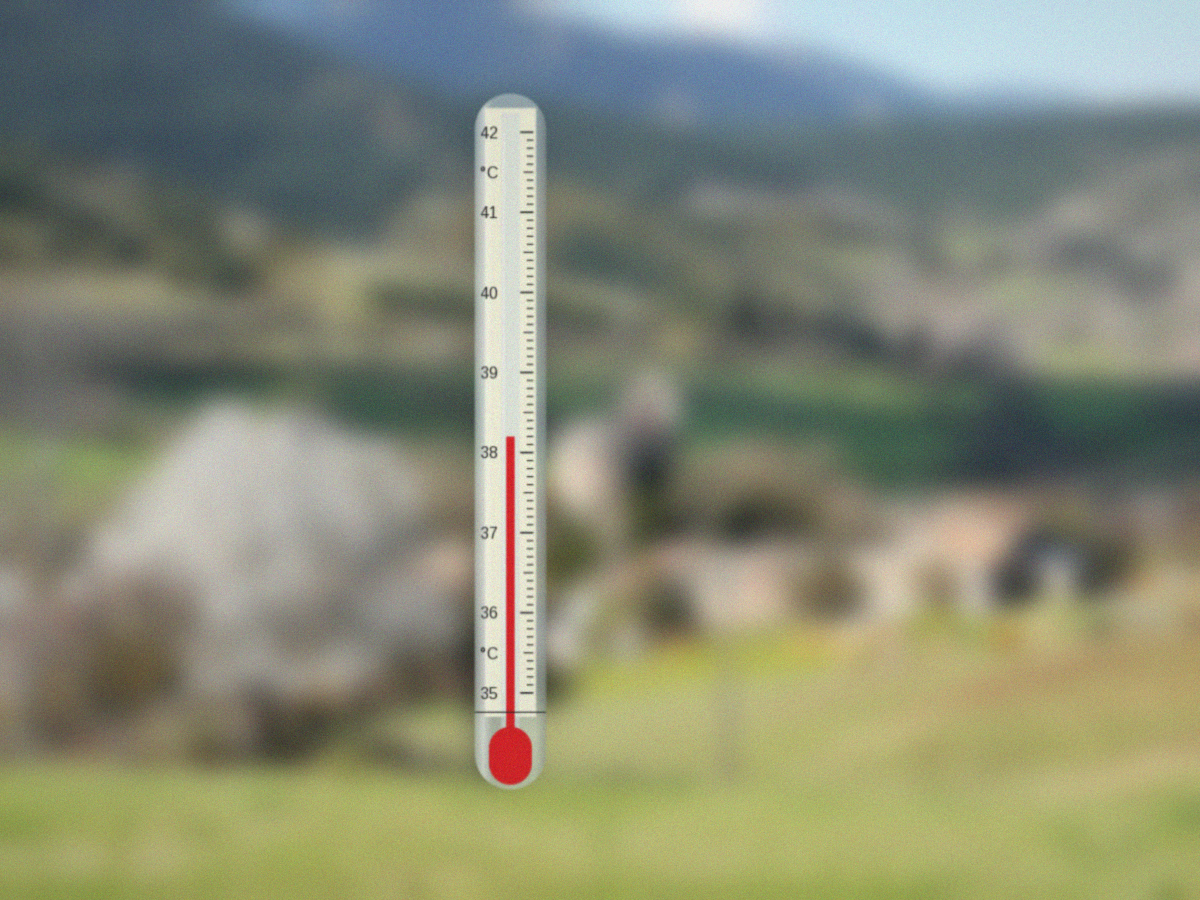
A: 38.2 °C
